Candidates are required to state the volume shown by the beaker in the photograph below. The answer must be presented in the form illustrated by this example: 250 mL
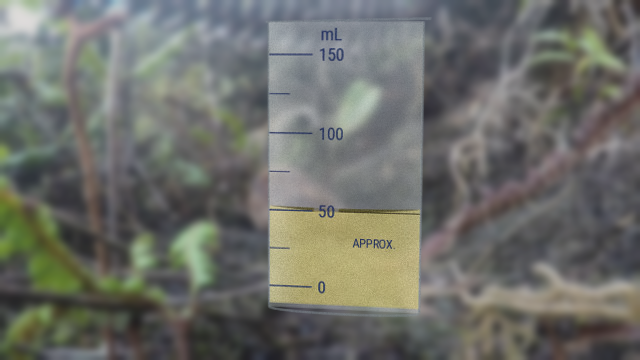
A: 50 mL
